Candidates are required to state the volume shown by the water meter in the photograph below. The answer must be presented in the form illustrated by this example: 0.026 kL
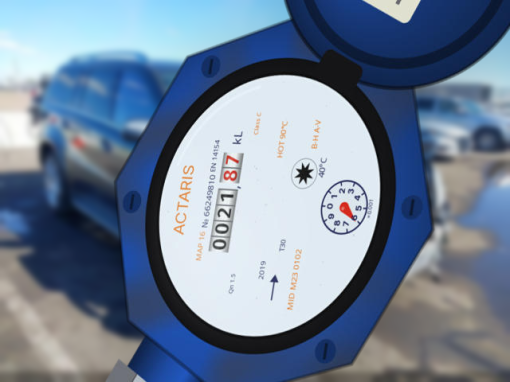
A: 21.876 kL
